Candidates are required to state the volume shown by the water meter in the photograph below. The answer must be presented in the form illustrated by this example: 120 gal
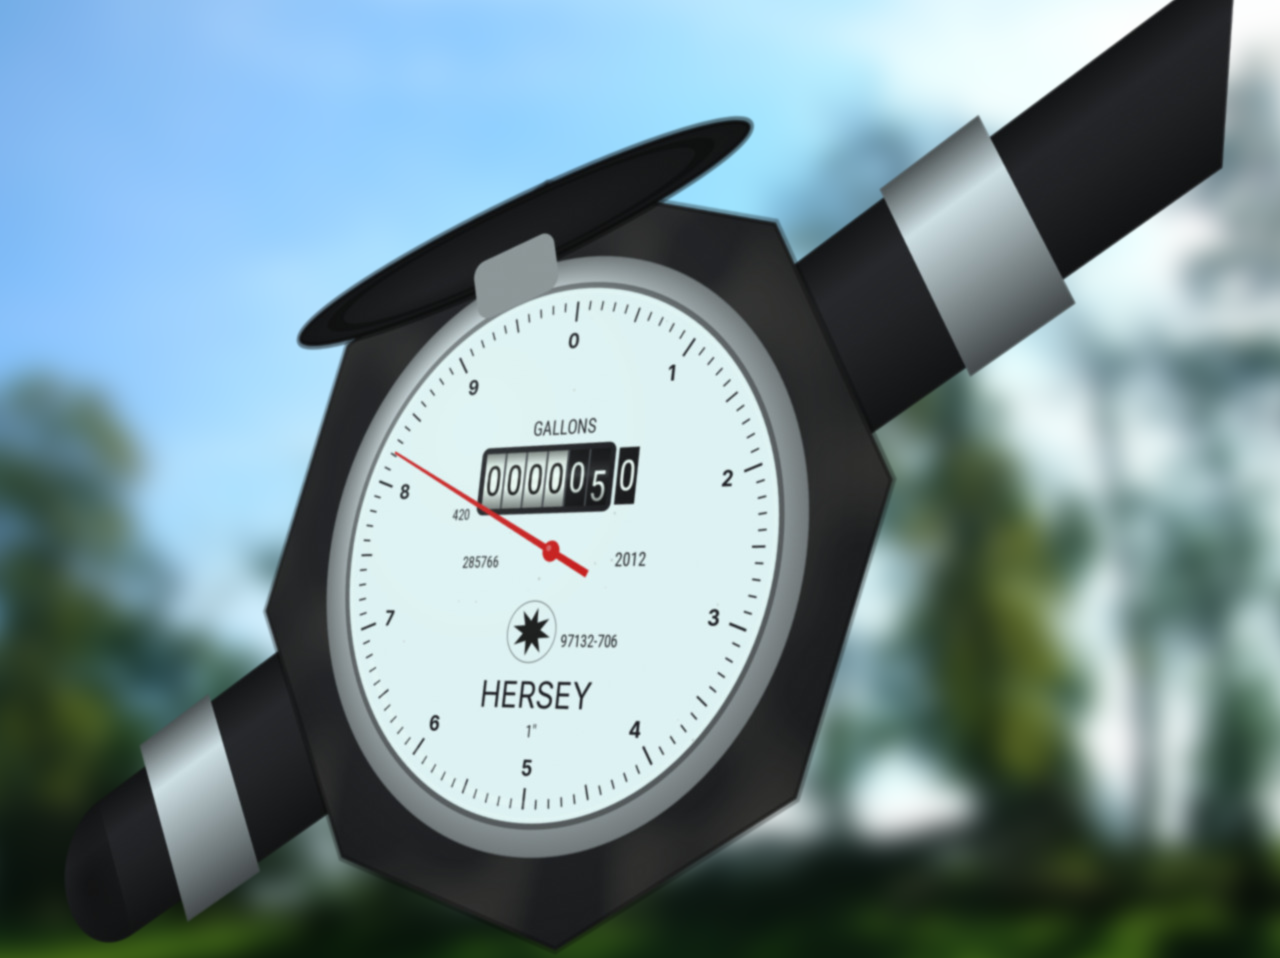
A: 48.2 gal
